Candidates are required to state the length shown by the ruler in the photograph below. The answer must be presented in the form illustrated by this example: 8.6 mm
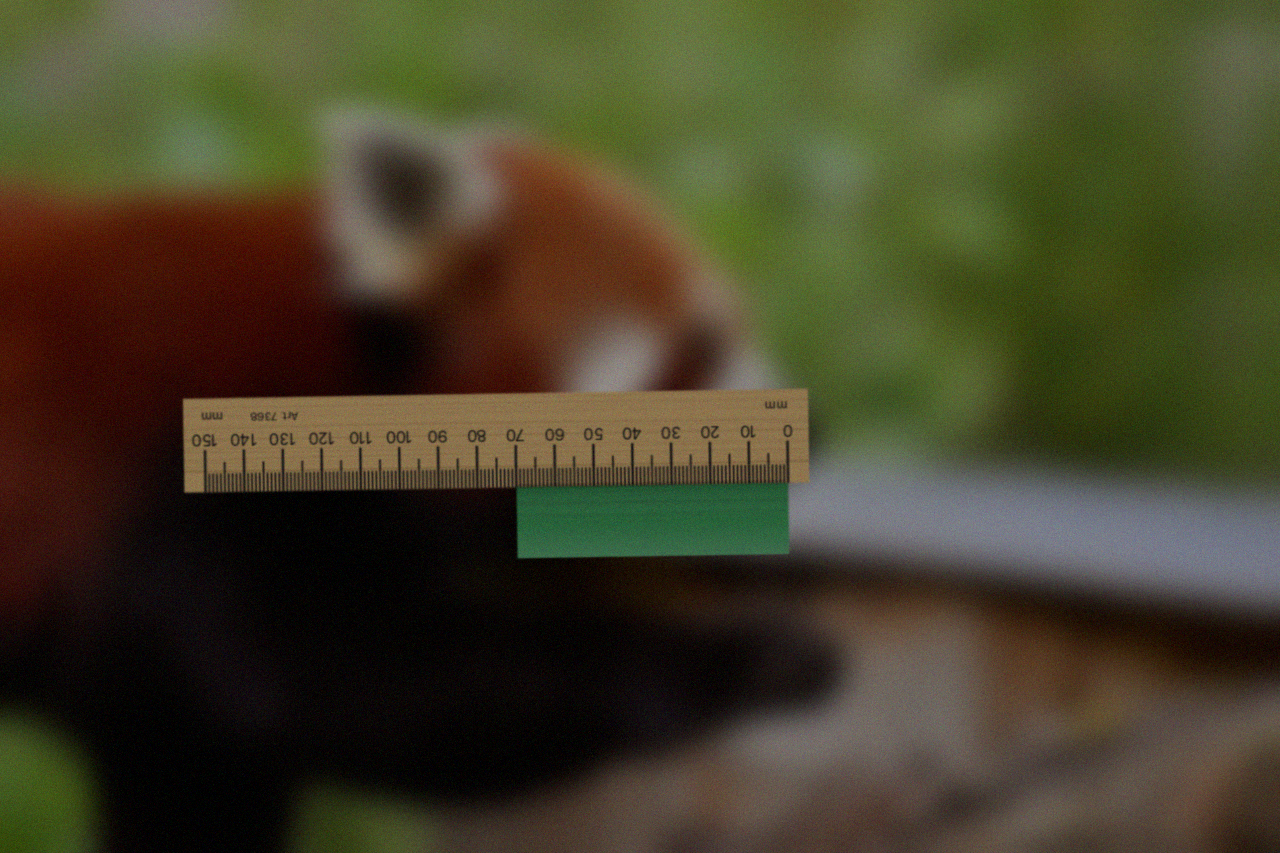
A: 70 mm
